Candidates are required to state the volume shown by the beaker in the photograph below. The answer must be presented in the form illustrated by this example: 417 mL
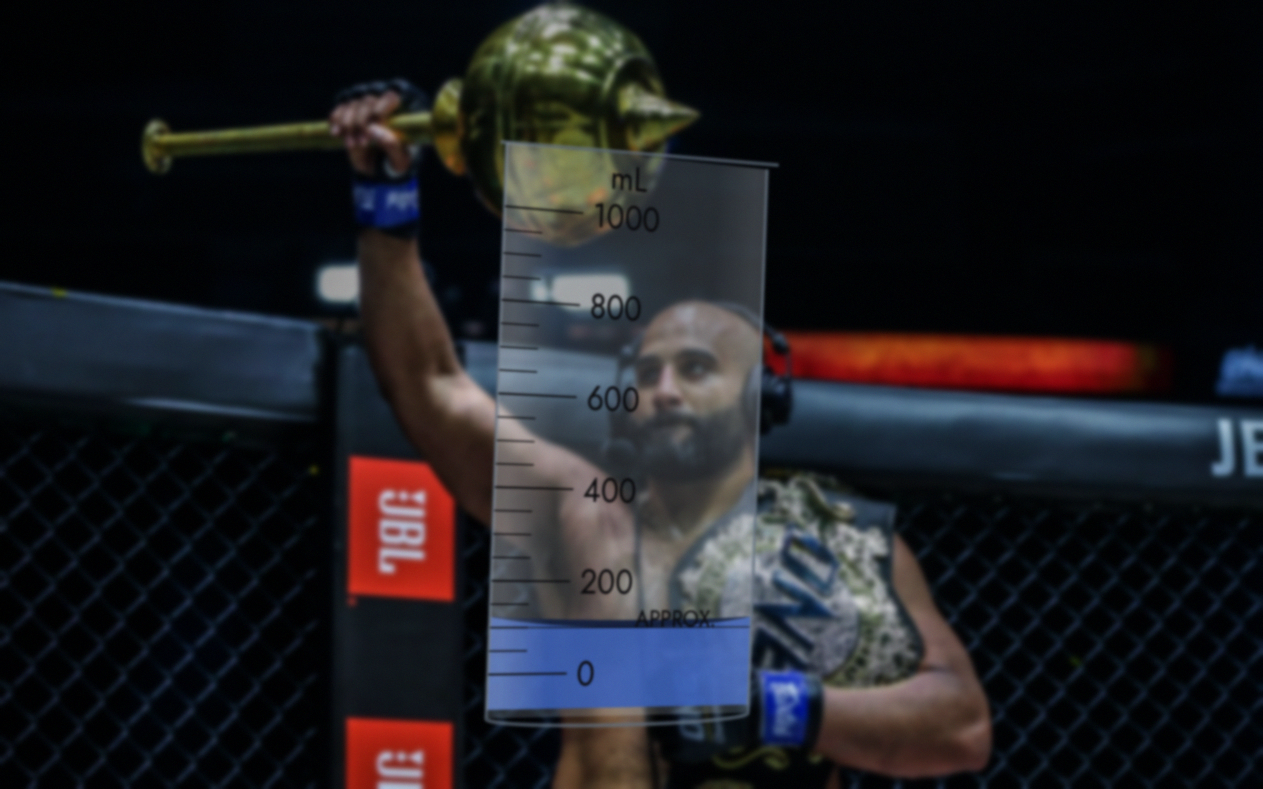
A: 100 mL
